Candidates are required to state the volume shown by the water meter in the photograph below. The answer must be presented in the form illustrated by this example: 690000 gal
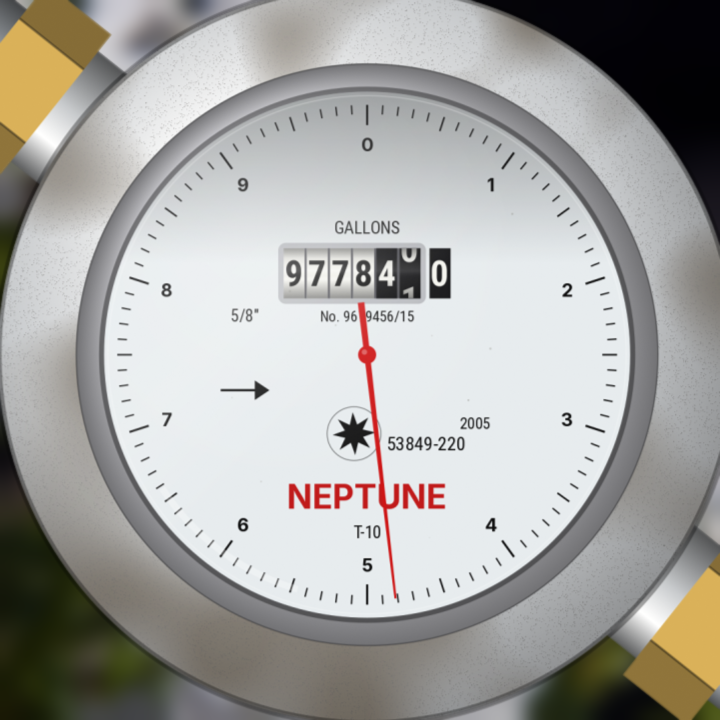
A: 9778404.8 gal
